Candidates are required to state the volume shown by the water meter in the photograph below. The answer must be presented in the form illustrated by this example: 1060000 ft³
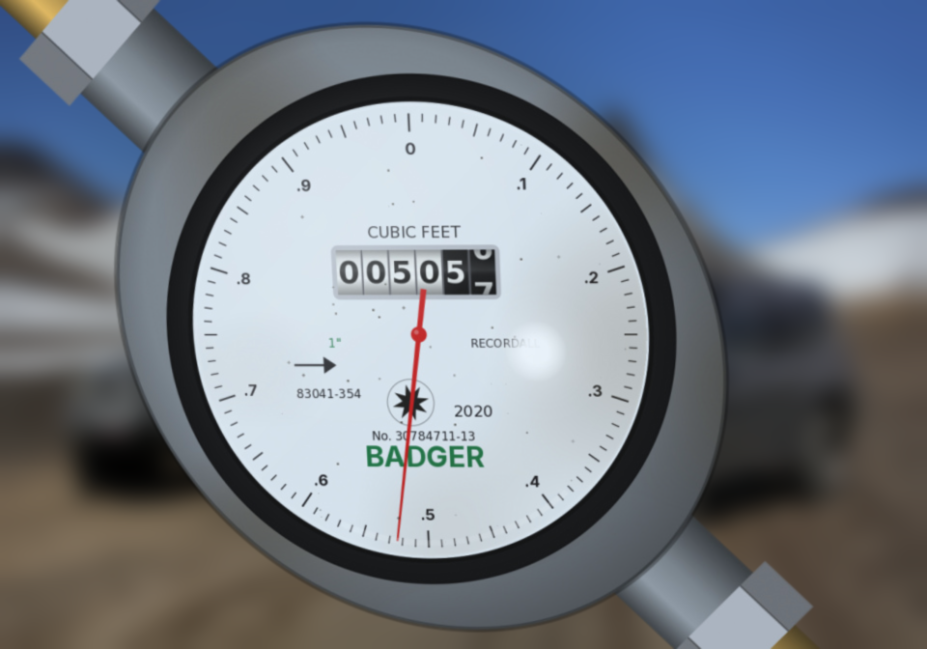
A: 5056.52 ft³
